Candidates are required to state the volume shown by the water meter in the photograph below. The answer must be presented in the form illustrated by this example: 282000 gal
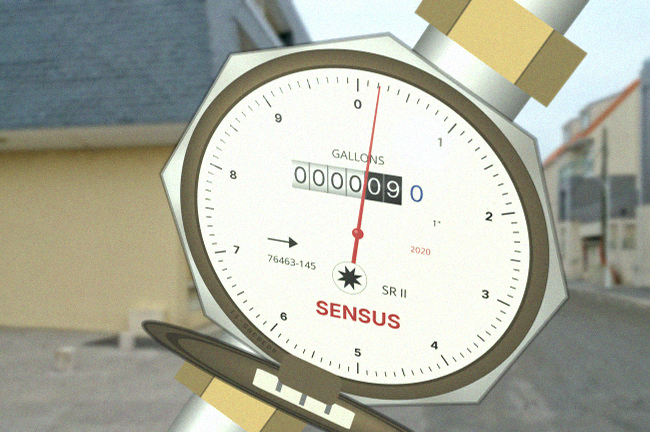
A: 90.2 gal
